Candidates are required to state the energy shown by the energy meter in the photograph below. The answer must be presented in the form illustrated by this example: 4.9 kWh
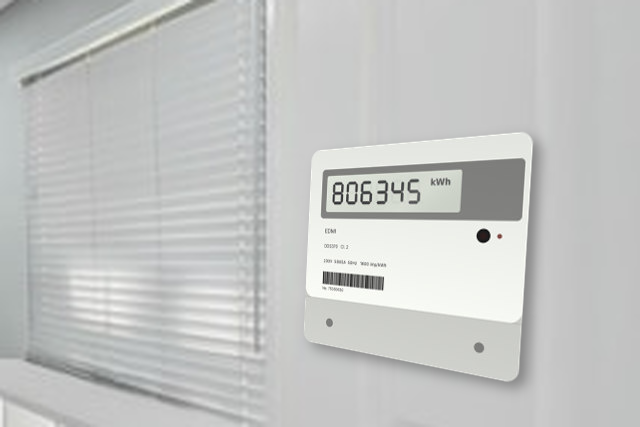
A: 806345 kWh
